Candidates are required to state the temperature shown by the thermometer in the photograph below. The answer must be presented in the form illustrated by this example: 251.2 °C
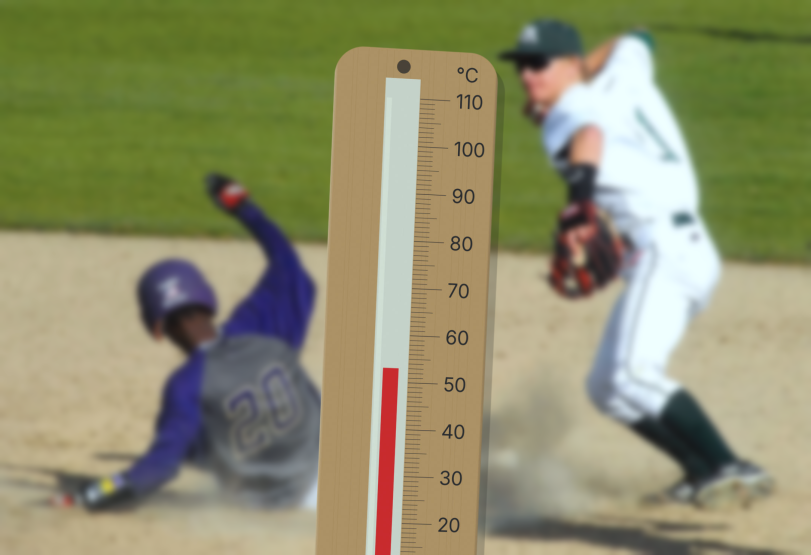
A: 53 °C
